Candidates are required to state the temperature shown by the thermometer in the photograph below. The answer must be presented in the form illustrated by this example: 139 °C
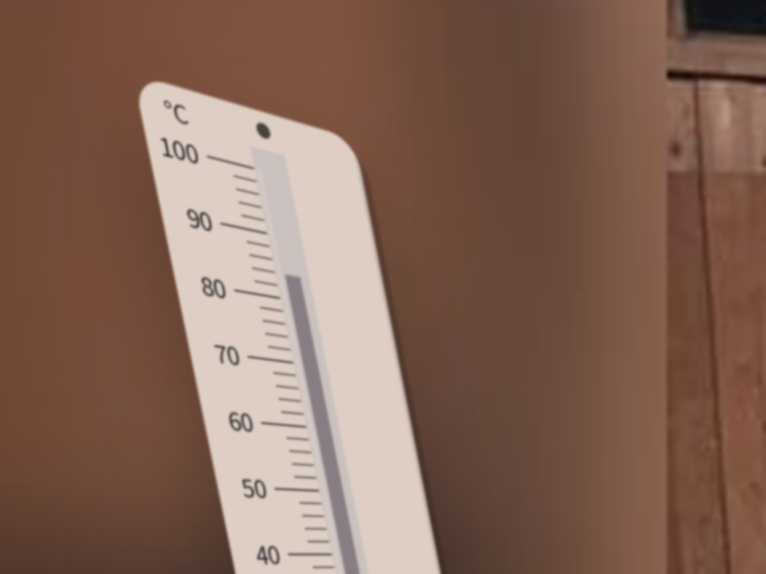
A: 84 °C
